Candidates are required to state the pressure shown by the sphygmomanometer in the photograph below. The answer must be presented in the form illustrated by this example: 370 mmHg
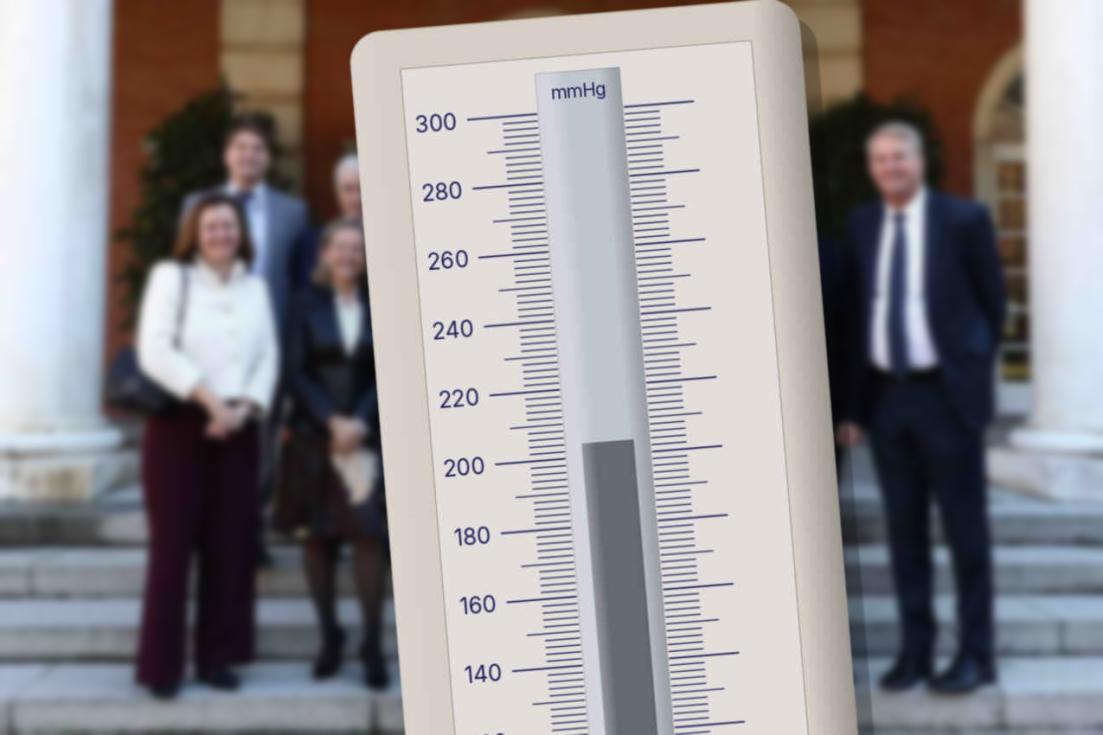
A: 204 mmHg
